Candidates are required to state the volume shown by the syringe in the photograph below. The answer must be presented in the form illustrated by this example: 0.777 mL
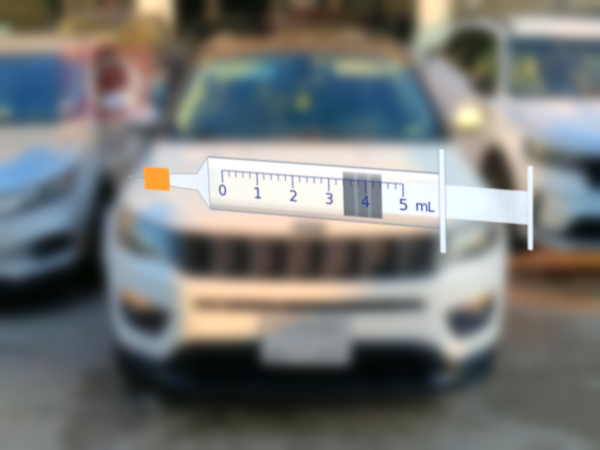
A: 3.4 mL
